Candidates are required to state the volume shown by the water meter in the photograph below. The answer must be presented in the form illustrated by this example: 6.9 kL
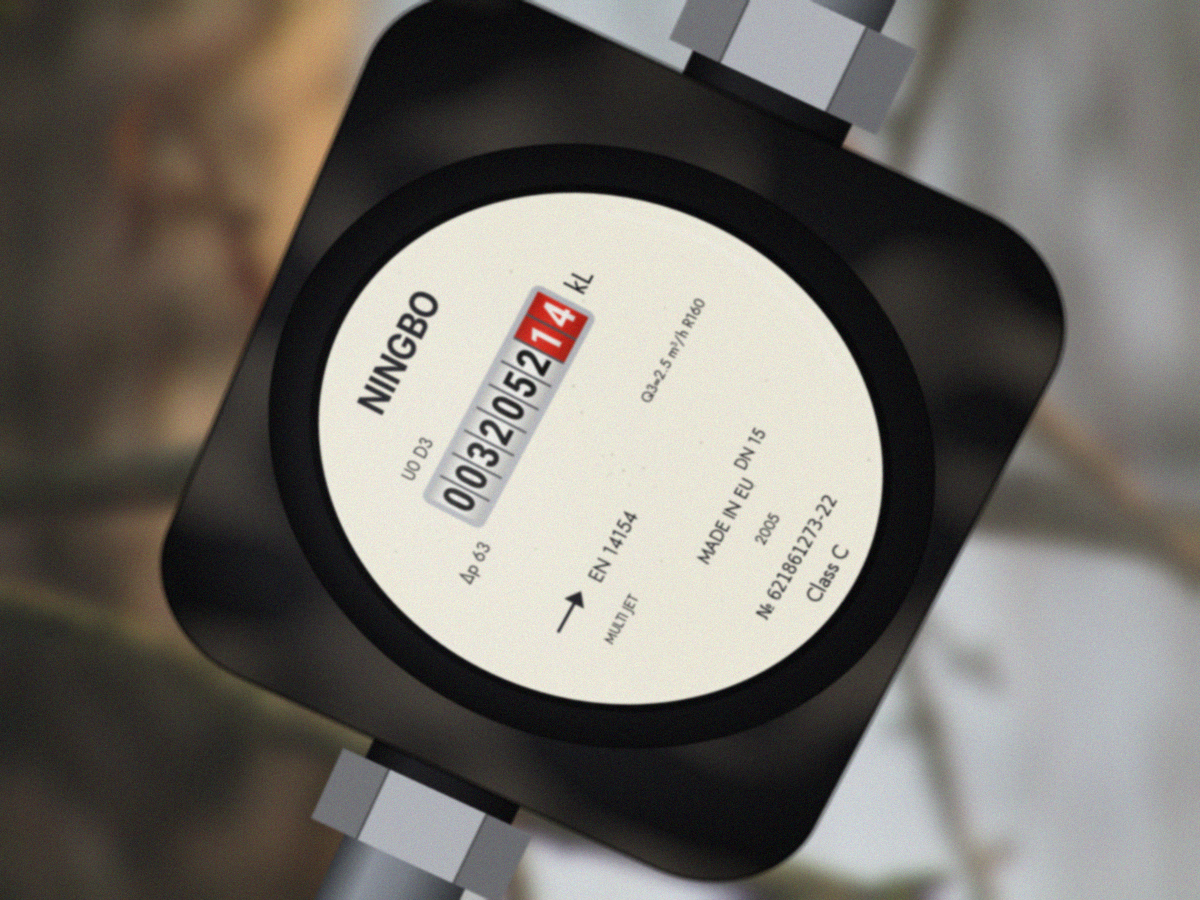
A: 32052.14 kL
